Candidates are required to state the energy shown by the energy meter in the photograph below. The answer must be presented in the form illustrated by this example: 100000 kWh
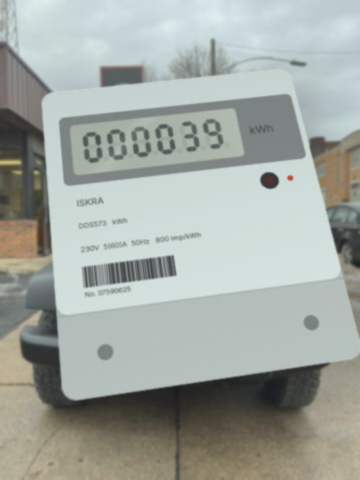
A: 39 kWh
